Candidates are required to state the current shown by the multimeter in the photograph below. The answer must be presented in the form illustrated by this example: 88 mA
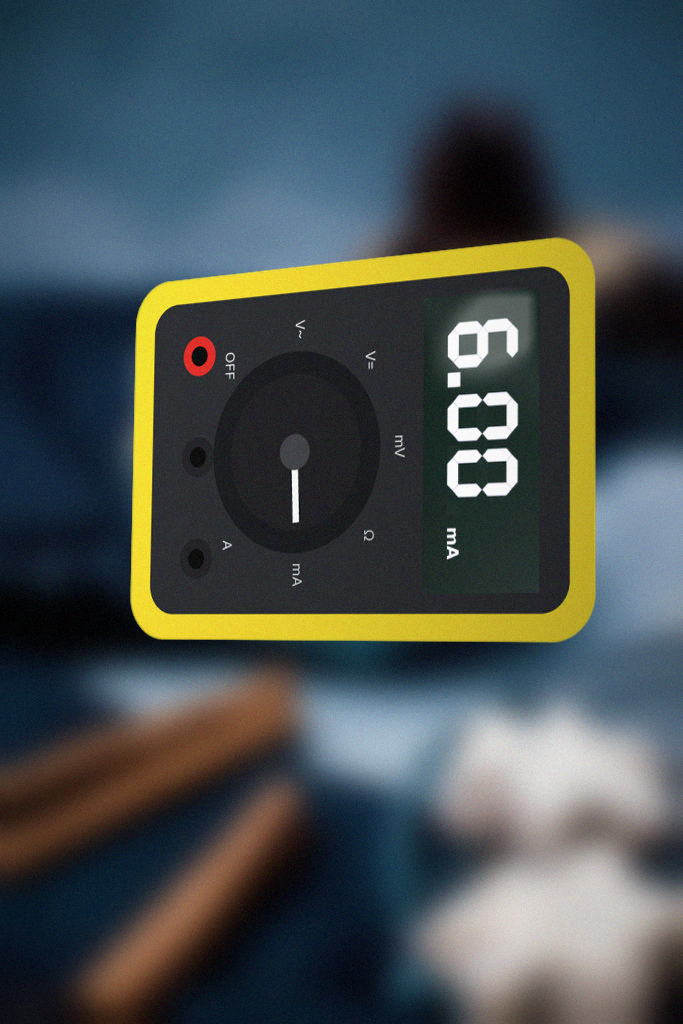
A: 6.00 mA
